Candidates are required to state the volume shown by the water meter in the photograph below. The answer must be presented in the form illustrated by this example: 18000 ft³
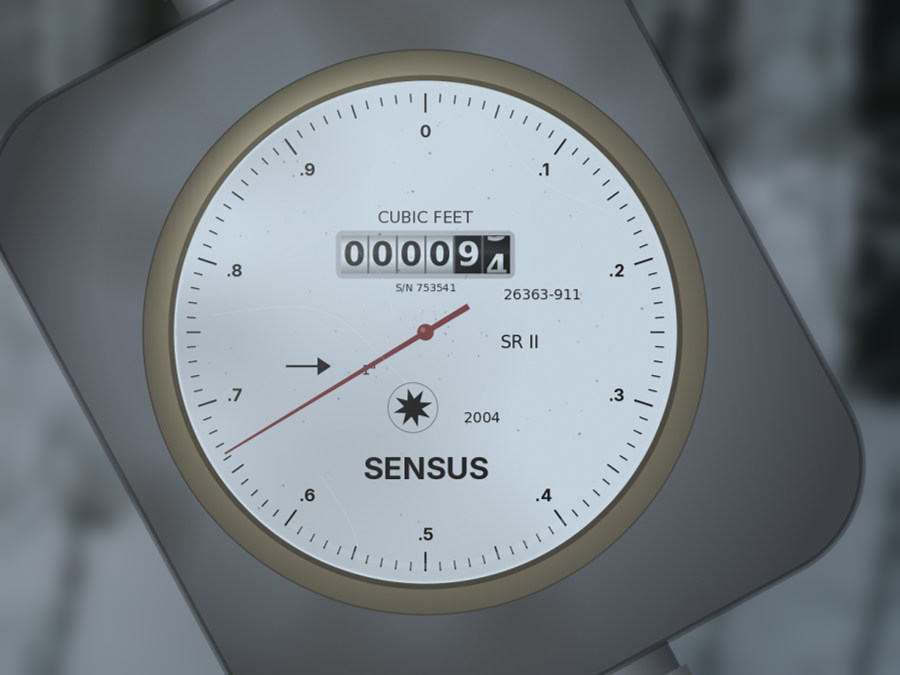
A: 93.66 ft³
